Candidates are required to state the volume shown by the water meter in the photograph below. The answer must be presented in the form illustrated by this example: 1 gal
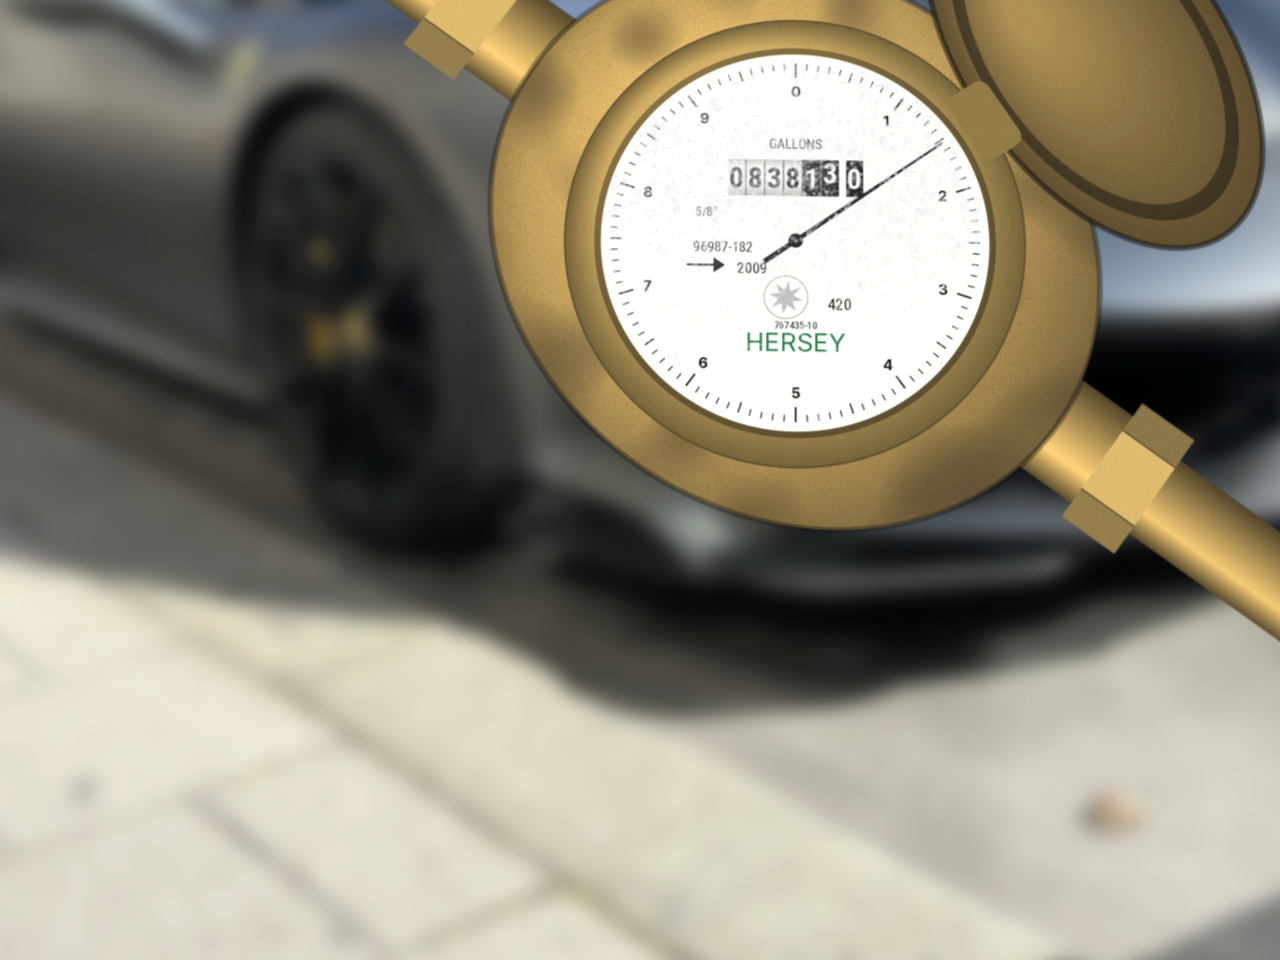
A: 838131.5 gal
